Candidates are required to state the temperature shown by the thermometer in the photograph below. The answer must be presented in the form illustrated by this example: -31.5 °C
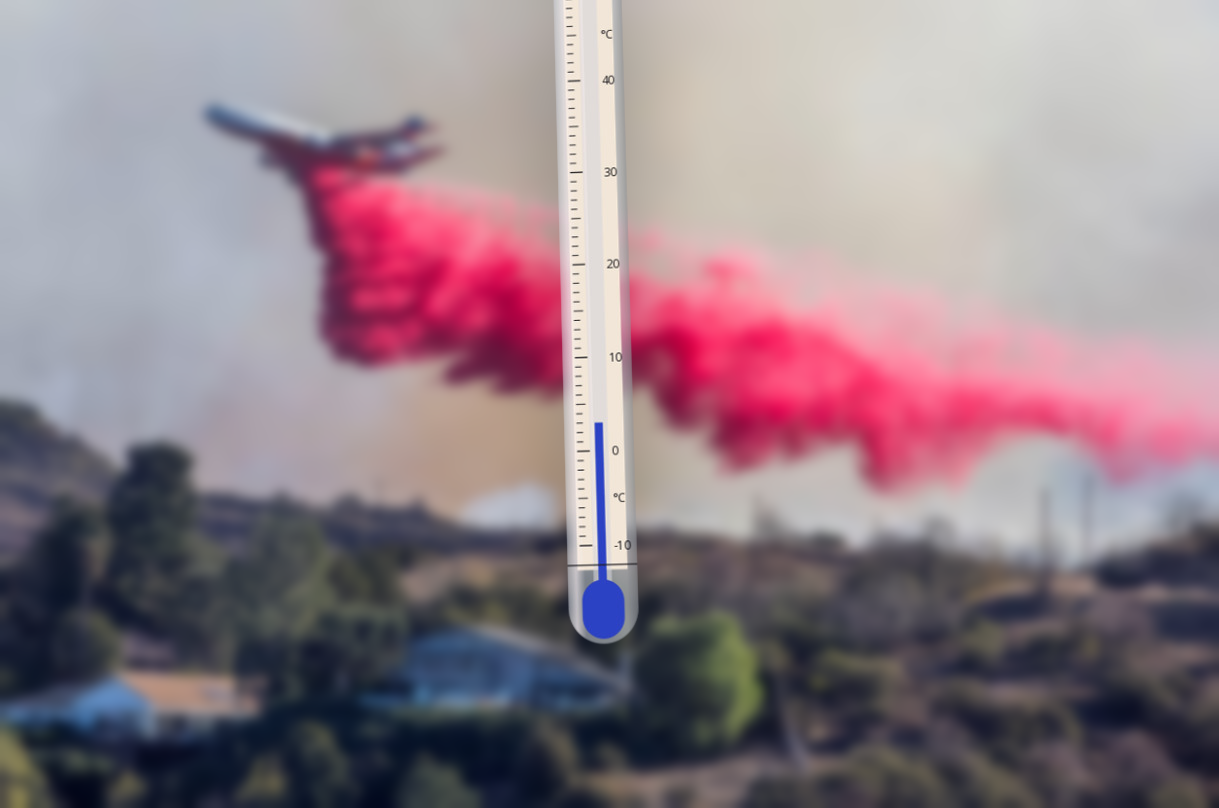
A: 3 °C
